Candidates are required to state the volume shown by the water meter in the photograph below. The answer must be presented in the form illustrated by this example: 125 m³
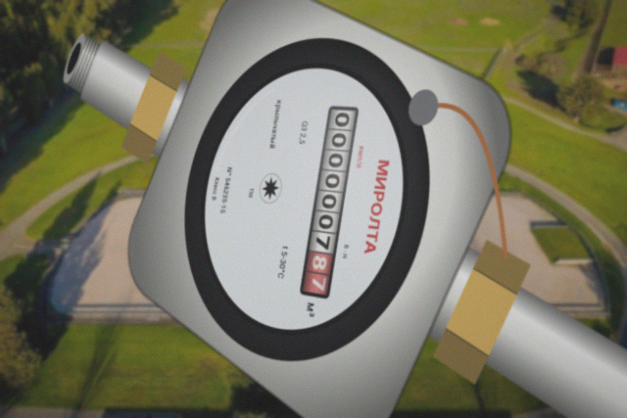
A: 7.87 m³
